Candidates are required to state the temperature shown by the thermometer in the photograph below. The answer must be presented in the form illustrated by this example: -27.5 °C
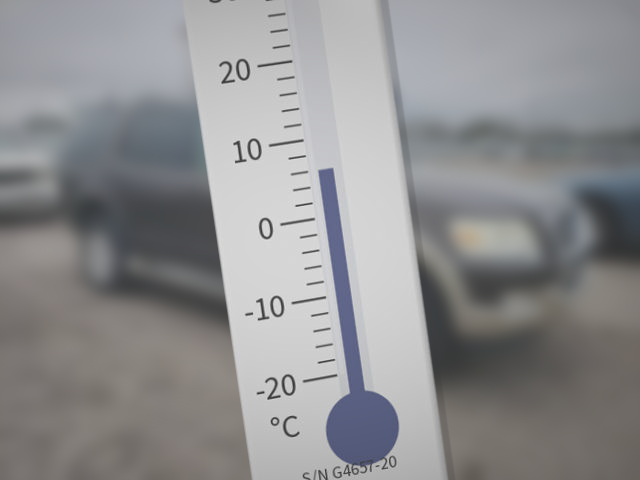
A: 6 °C
